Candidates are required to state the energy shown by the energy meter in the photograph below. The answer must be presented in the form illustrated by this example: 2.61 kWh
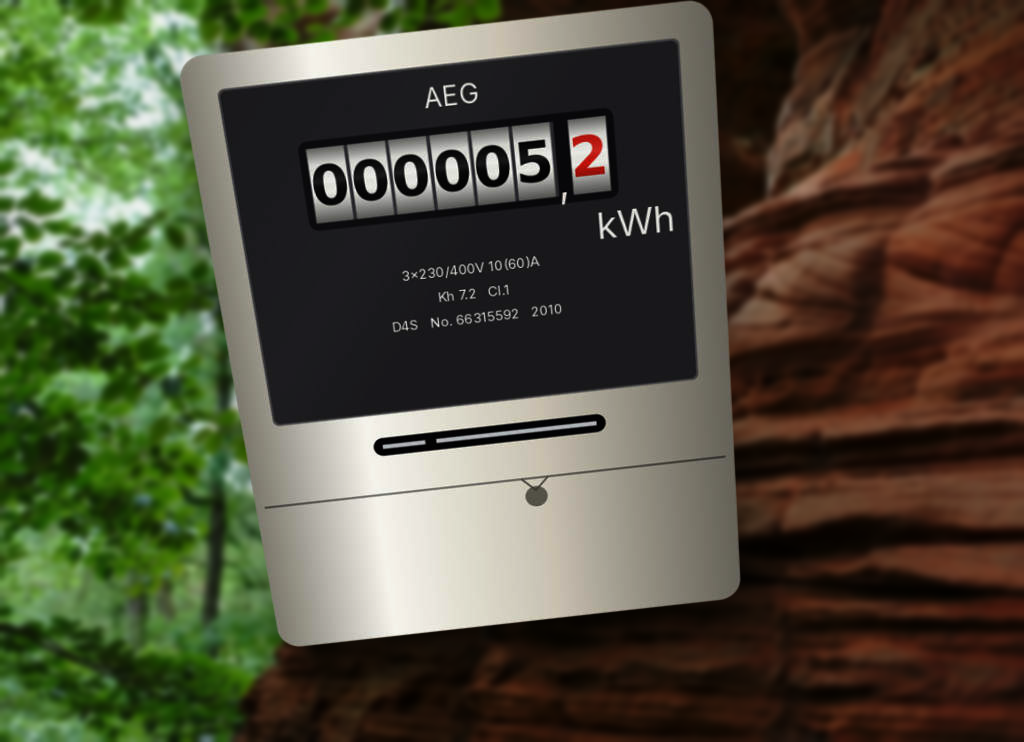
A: 5.2 kWh
